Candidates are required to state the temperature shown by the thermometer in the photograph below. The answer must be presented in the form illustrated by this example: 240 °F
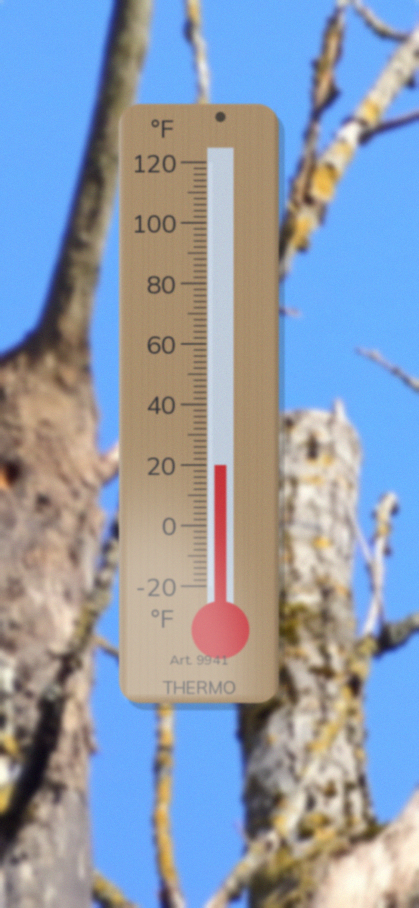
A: 20 °F
